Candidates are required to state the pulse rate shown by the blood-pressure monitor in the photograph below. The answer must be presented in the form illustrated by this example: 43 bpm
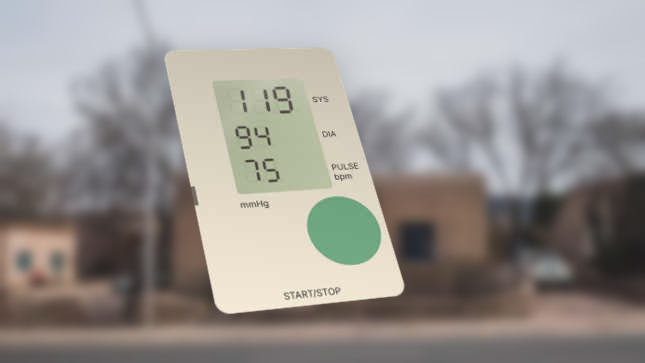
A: 75 bpm
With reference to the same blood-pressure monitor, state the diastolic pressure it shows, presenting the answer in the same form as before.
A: 94 mmHg
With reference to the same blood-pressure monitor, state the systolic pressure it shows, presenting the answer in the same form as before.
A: 119 mmHg
